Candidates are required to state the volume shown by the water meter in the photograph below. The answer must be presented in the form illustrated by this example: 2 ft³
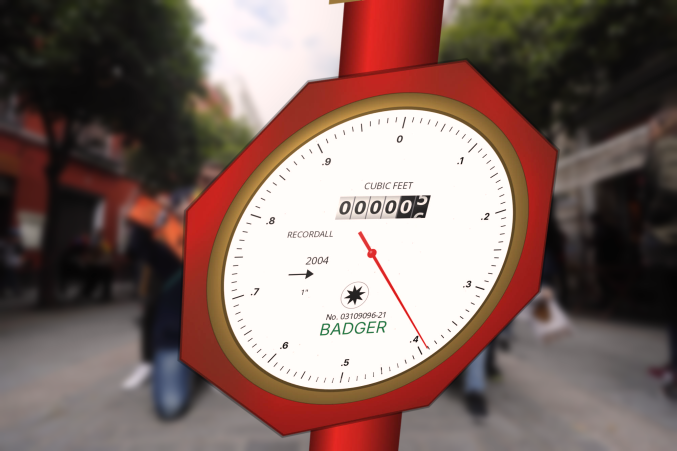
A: 5.39 ft³
